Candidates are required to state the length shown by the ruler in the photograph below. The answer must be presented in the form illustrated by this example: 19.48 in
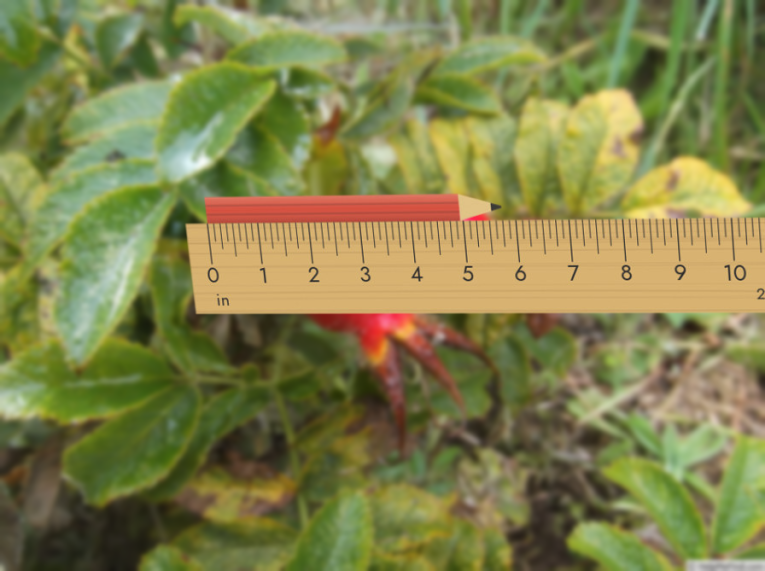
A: 5.75 in
